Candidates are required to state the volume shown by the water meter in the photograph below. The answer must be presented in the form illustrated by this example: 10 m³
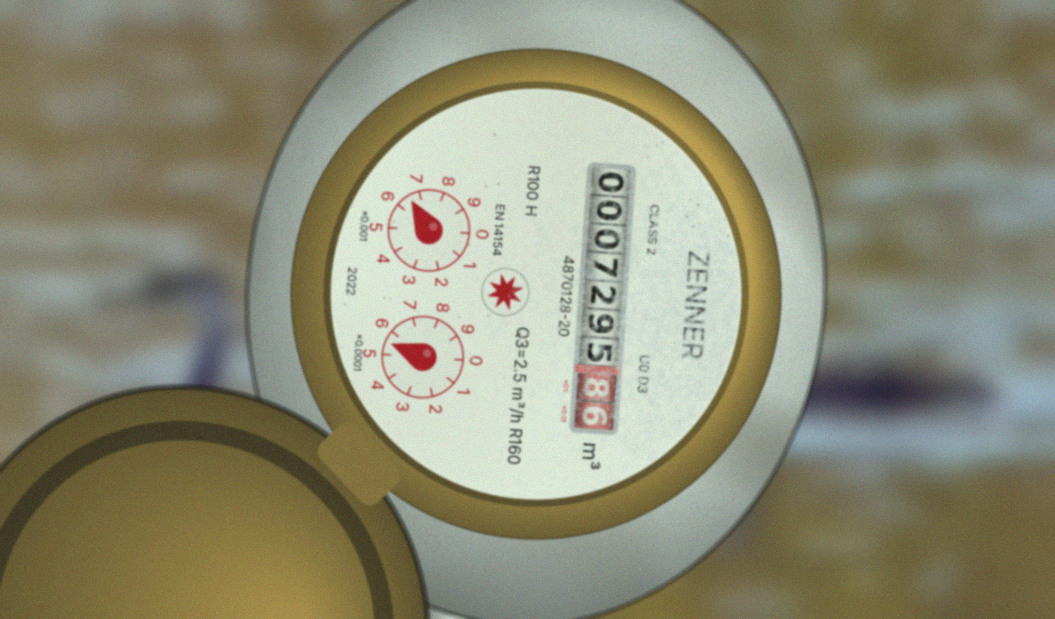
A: 7295.8665 m³
